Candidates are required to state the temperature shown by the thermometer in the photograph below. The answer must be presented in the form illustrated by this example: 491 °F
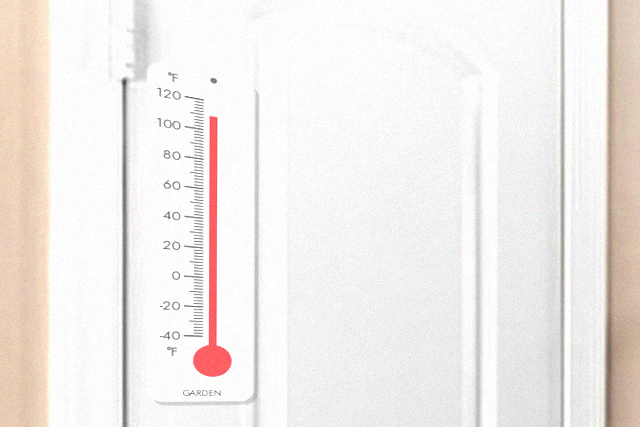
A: 110 °F
